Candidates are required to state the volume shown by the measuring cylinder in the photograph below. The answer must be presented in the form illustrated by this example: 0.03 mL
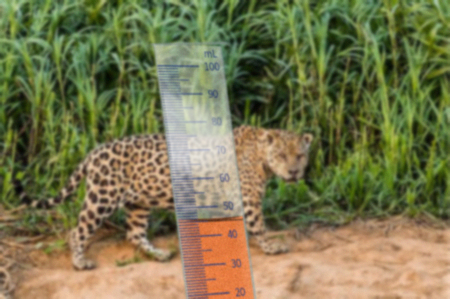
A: 45 mL
